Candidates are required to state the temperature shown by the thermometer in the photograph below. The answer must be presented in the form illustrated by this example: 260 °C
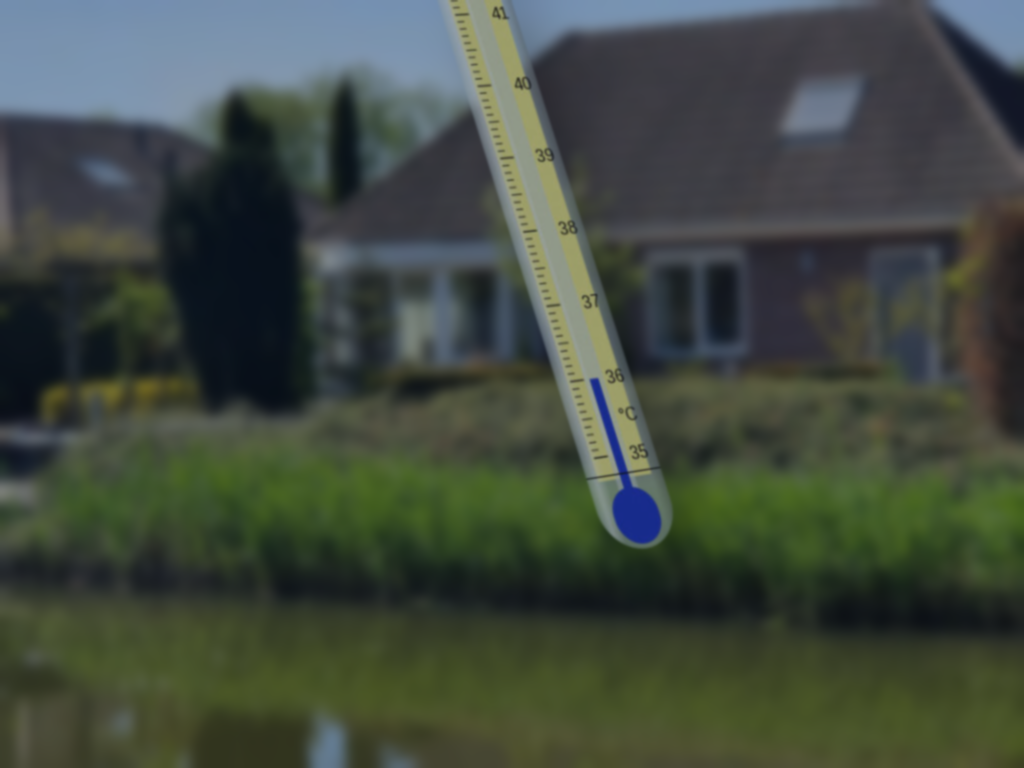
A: 36 °C
